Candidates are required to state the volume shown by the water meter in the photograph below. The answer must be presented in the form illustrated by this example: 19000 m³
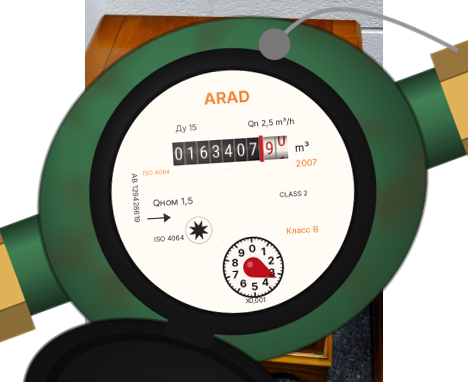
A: 163407.903 m³
